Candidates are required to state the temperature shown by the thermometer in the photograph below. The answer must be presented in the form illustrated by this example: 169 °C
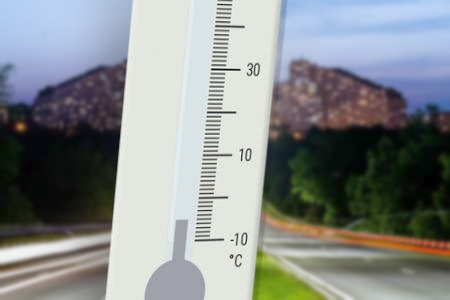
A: -5 °C
